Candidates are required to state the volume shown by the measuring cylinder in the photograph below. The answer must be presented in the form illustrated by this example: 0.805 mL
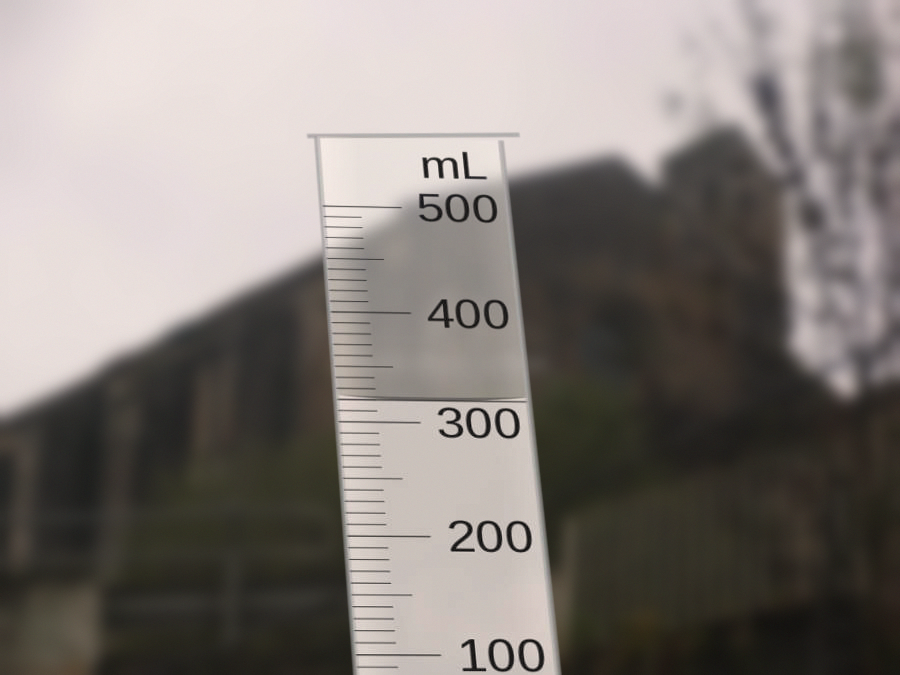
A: 320 mL
